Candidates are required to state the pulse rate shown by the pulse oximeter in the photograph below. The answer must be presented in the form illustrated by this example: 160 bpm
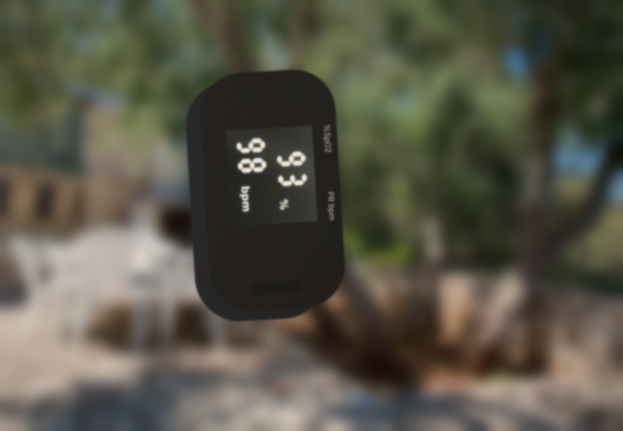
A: 98 bpm
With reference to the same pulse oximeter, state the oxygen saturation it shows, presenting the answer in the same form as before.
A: 93 %
